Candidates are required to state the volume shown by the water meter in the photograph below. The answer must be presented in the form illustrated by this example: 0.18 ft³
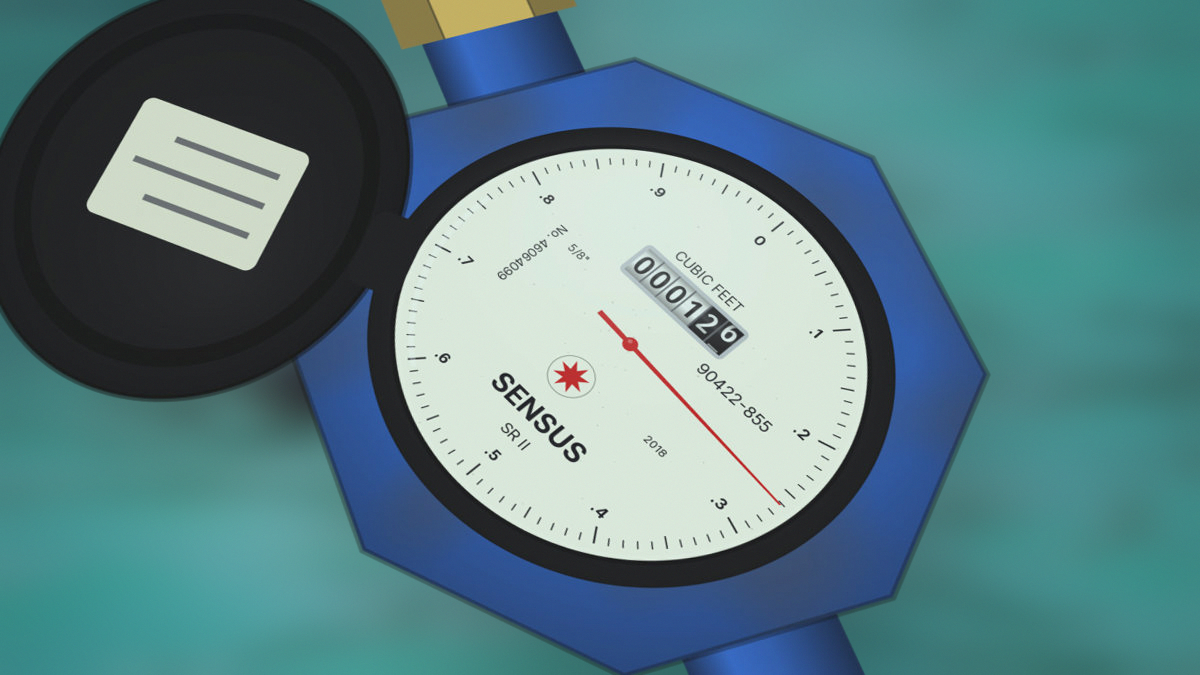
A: 126.26 ft³
